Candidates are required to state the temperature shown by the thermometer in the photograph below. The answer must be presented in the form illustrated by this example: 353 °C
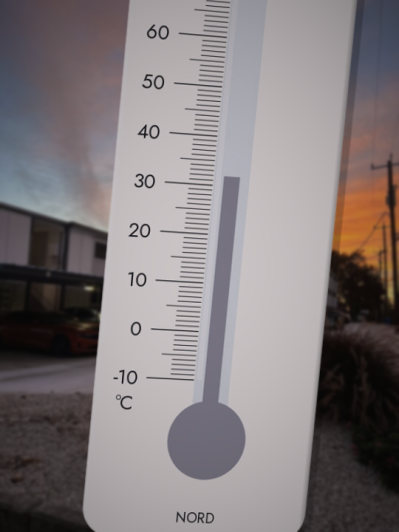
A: 32 °C
